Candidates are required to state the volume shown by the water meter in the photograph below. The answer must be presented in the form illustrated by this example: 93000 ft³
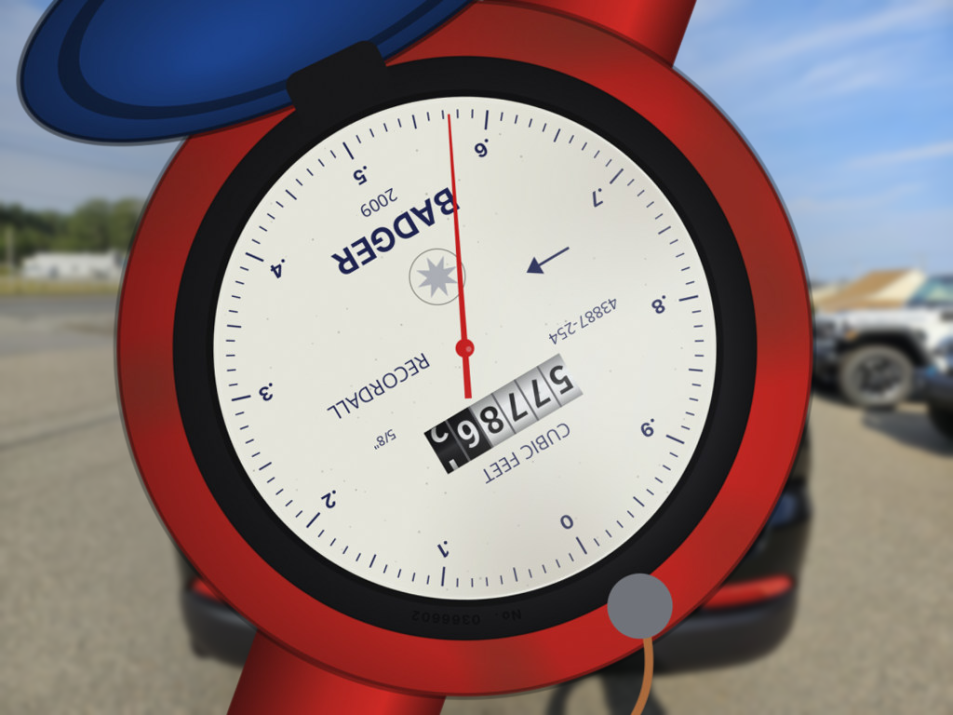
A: 577861.57 ft³
